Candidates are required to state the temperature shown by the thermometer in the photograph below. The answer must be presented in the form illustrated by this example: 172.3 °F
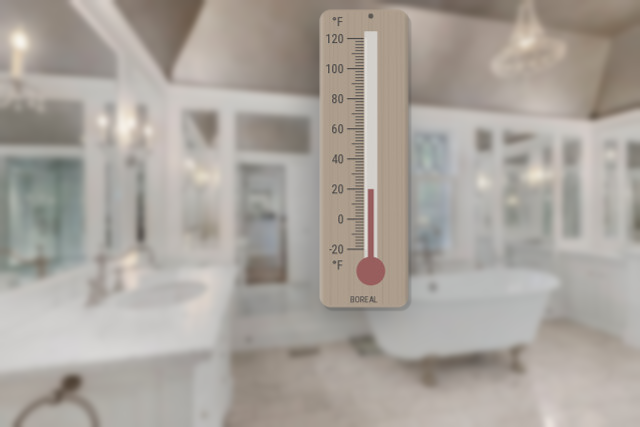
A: 20 °F
